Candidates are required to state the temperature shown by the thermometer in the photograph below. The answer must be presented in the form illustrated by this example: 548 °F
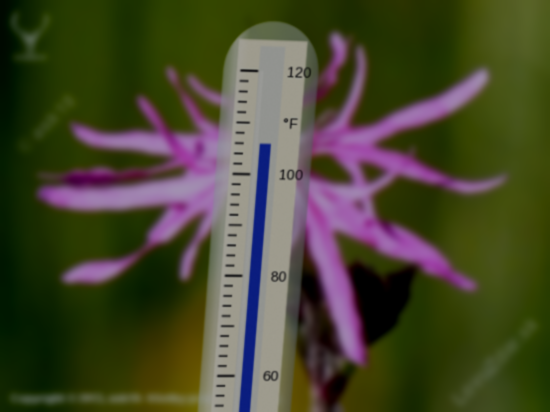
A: 106 °F
